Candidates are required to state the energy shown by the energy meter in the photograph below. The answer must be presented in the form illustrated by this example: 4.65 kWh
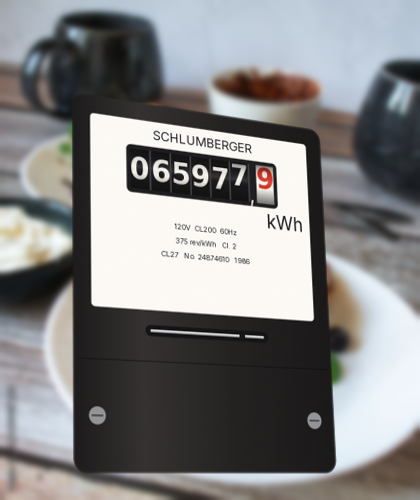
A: 65977.9 kWh
